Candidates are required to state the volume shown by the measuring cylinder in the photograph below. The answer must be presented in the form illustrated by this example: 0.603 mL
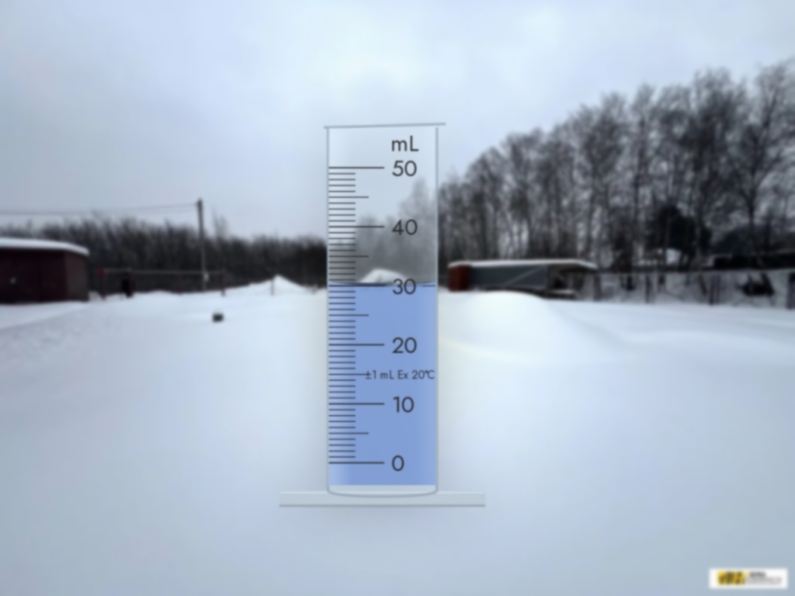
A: 30 mL
